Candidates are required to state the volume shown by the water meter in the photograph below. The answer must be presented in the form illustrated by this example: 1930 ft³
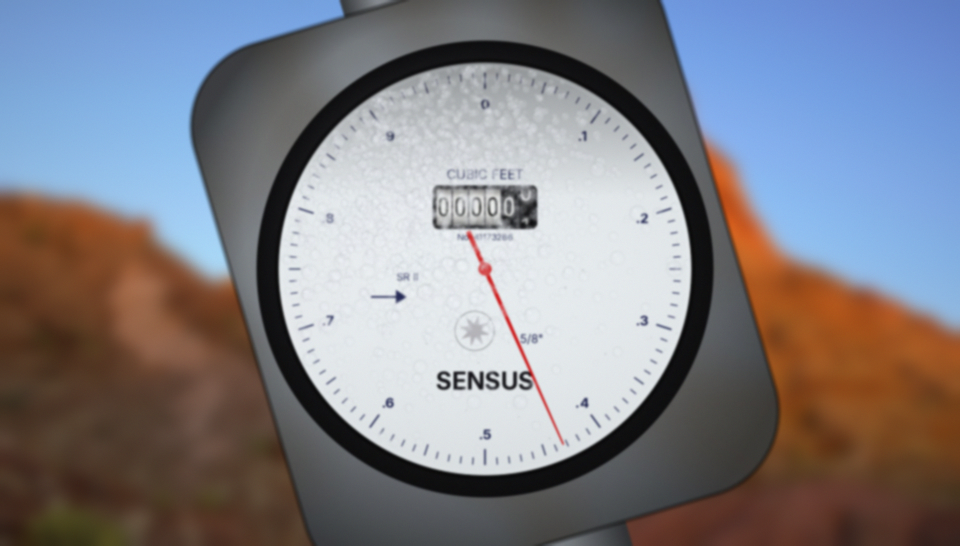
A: 0.43 ft³
